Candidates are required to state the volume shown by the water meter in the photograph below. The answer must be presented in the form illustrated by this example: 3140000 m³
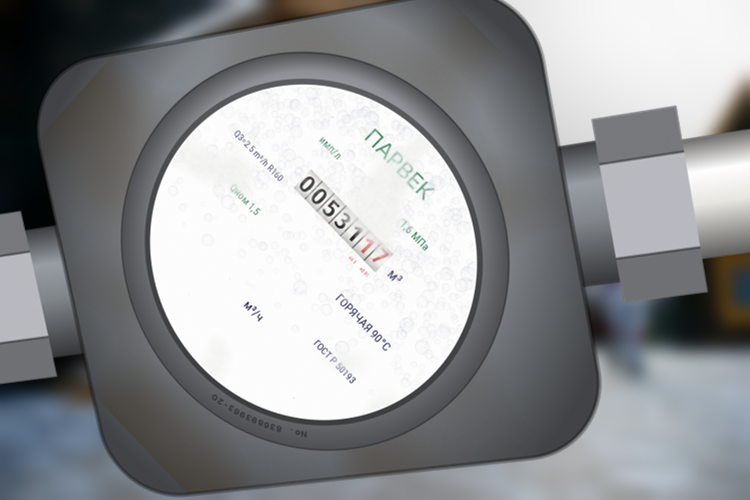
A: 531.17 m³
